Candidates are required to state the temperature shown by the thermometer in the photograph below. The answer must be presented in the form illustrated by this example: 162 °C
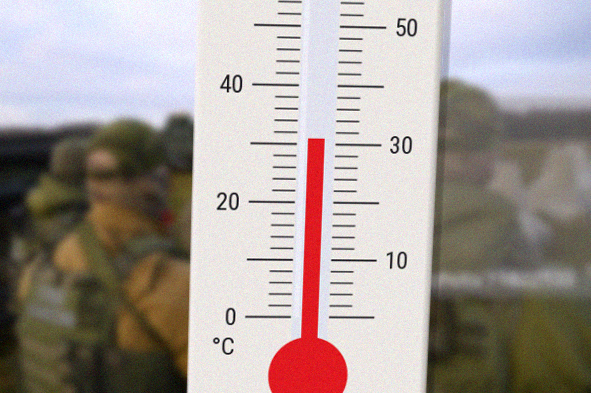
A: 31 °C
